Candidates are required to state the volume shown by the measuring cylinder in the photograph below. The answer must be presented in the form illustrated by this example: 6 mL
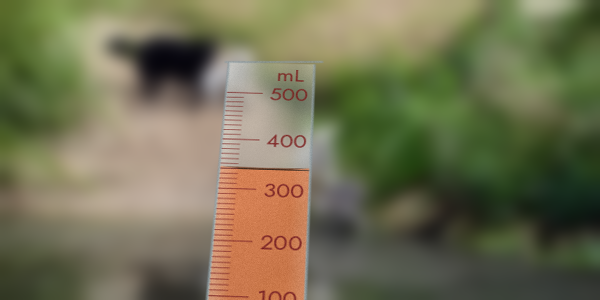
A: 340 mL
